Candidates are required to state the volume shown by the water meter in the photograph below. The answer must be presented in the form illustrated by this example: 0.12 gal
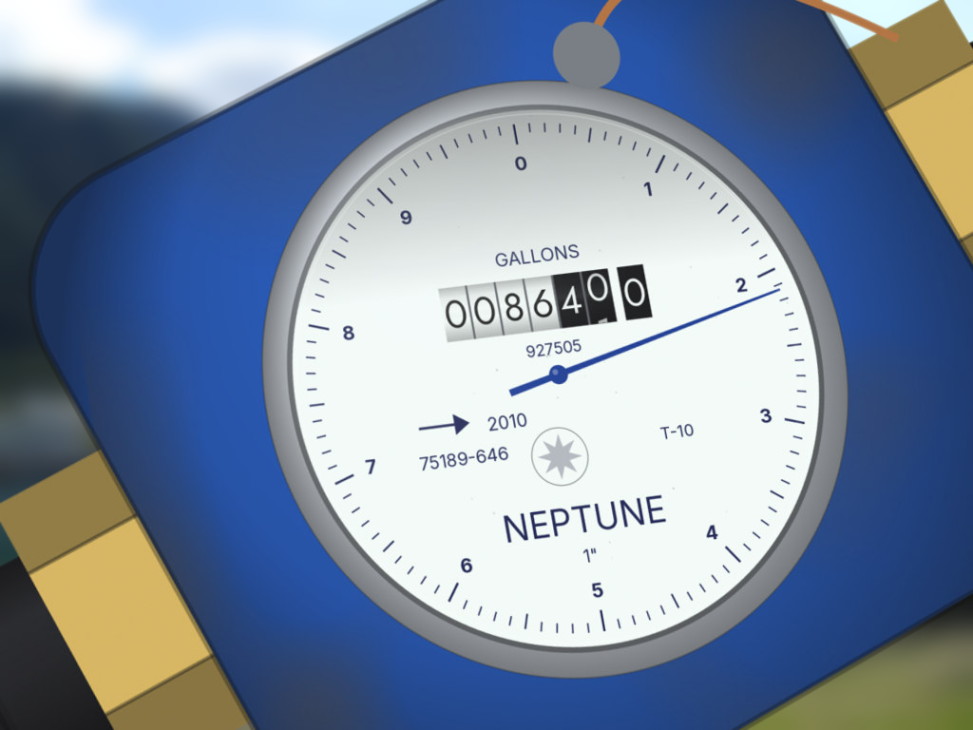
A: 86402.1 gal
